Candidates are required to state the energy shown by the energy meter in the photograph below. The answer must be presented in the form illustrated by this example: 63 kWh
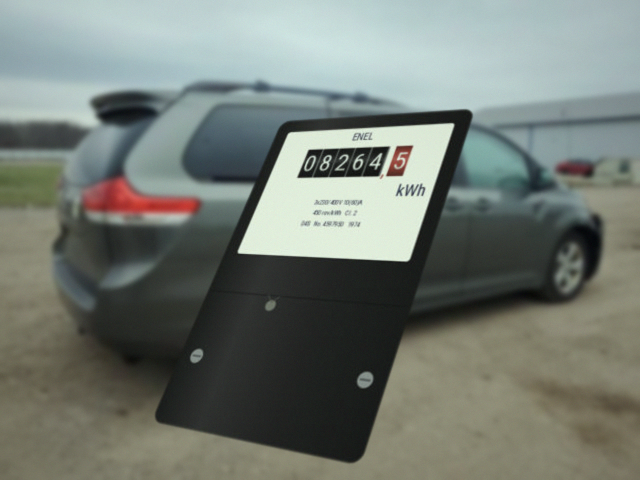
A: 8264.5 kWh
